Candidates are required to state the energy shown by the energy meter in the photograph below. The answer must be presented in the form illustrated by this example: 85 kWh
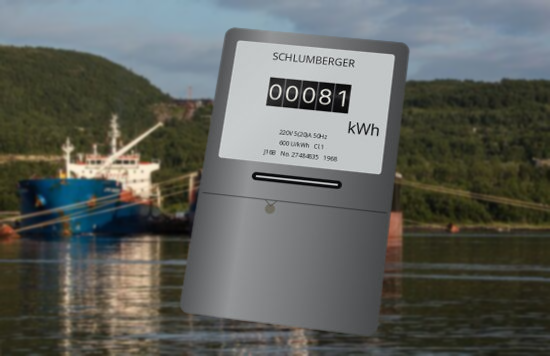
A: 81 kWh
